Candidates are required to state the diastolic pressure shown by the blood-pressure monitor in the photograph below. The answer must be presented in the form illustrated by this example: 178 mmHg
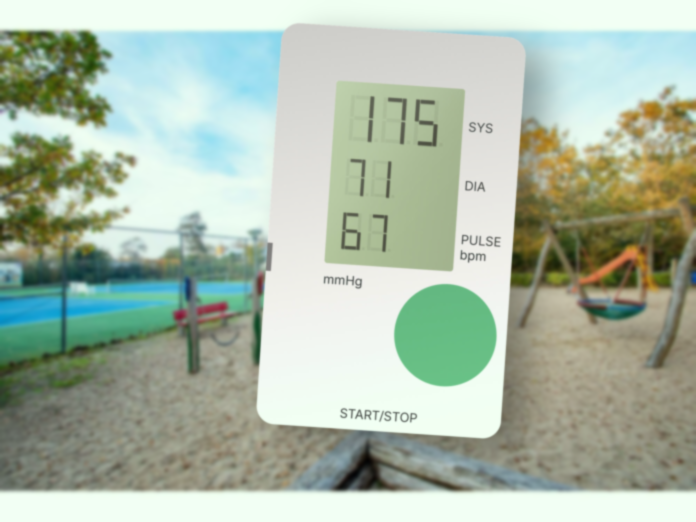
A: 71 mmHg
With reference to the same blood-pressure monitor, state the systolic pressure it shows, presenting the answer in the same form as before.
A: 175 mmHg
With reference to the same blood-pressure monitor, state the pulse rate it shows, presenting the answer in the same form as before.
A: 67 bpm
